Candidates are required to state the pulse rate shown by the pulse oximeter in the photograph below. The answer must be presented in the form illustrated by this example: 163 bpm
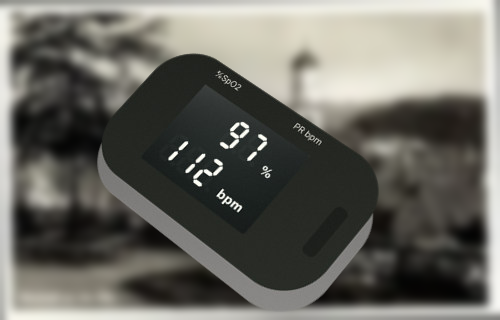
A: 112 bpm
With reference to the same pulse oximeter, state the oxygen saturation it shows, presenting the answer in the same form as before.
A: 97 %
